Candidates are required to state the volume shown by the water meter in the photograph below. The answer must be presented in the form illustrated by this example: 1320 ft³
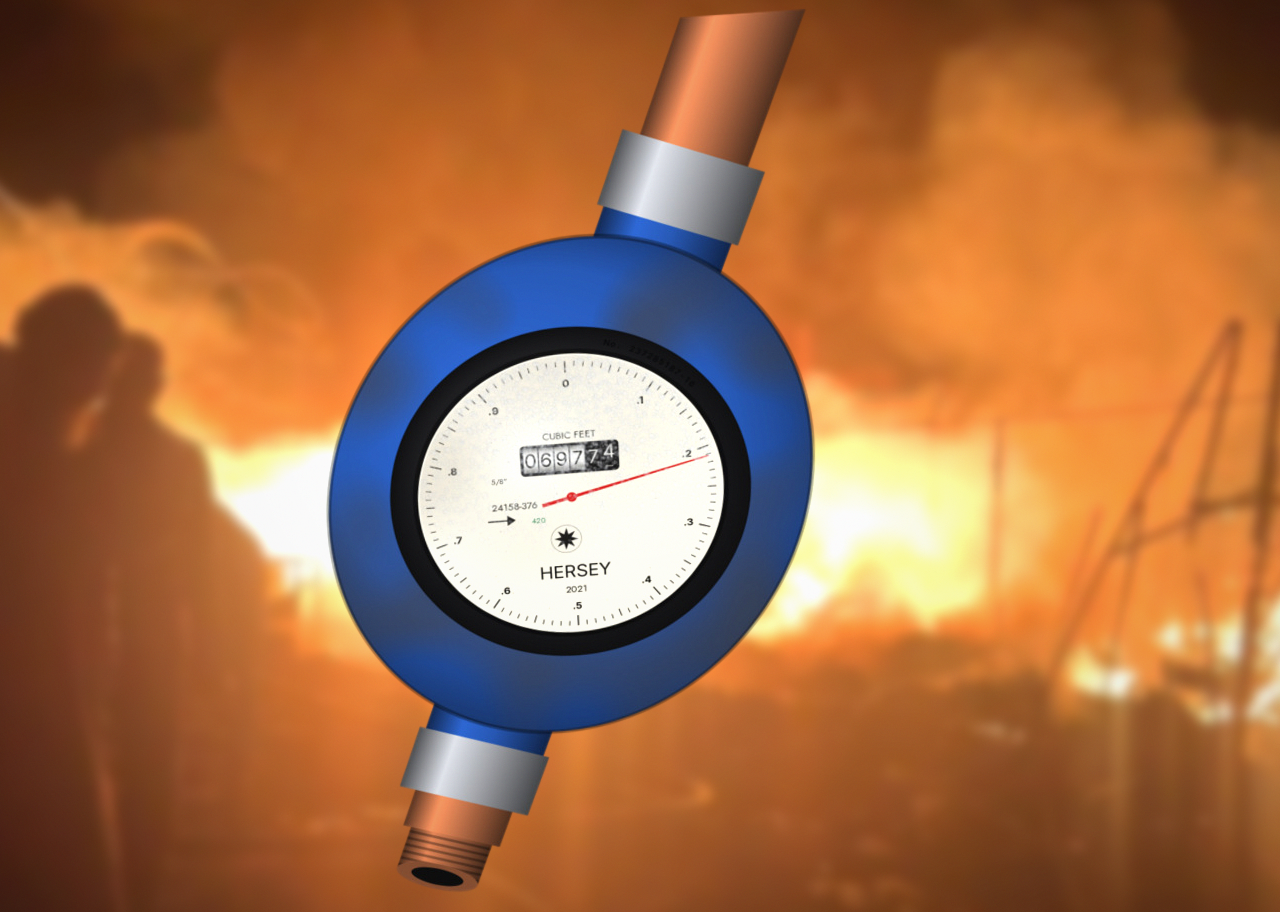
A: 69774.21 ft³
